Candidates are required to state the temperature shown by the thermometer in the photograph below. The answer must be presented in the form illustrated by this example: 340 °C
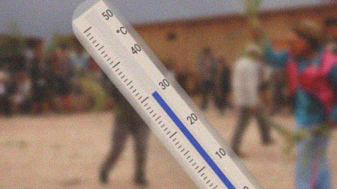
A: 30 °C
